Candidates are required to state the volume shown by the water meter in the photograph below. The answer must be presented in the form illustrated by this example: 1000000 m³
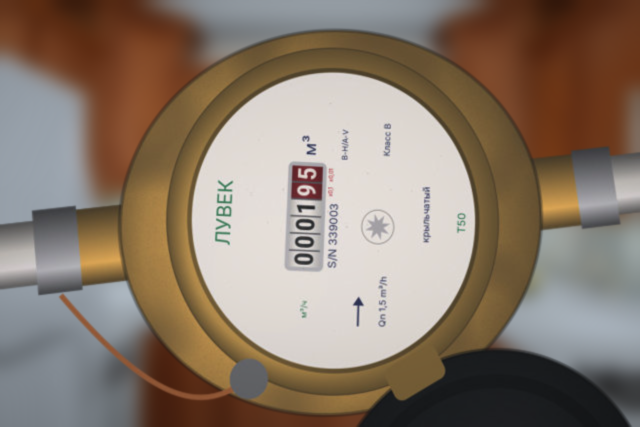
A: 1.95 m³
